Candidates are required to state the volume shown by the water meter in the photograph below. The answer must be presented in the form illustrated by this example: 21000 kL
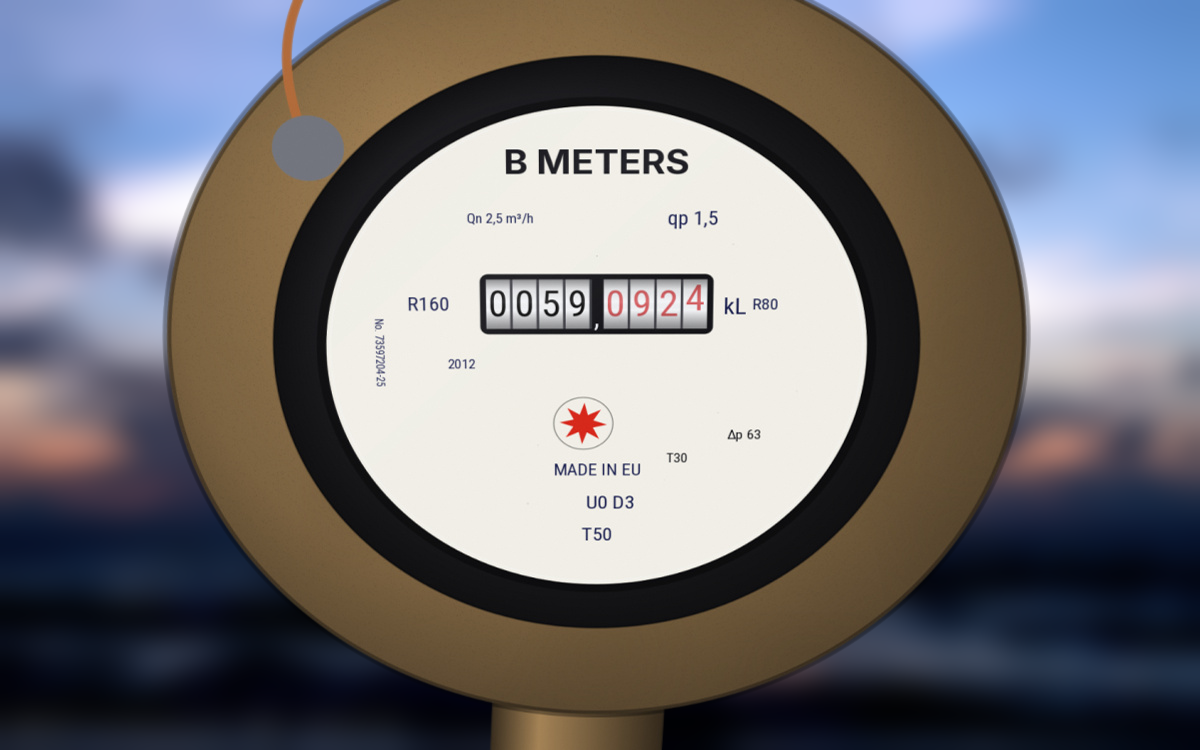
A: 59.0924 kL
